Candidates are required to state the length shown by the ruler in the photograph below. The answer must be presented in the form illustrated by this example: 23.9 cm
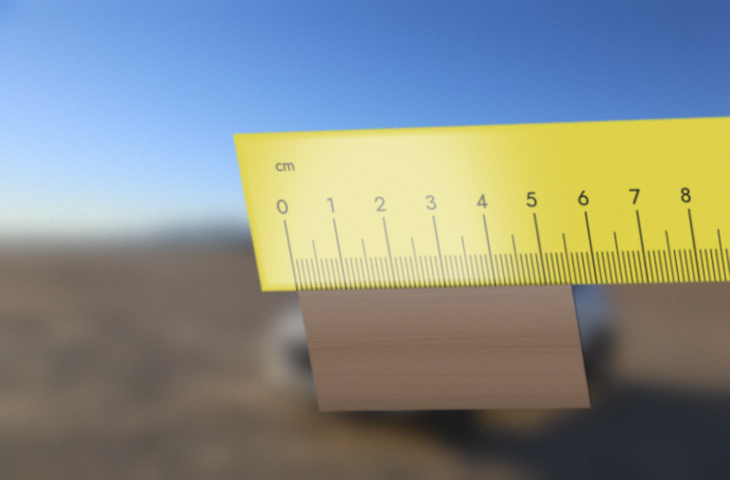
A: 5.5 cm
